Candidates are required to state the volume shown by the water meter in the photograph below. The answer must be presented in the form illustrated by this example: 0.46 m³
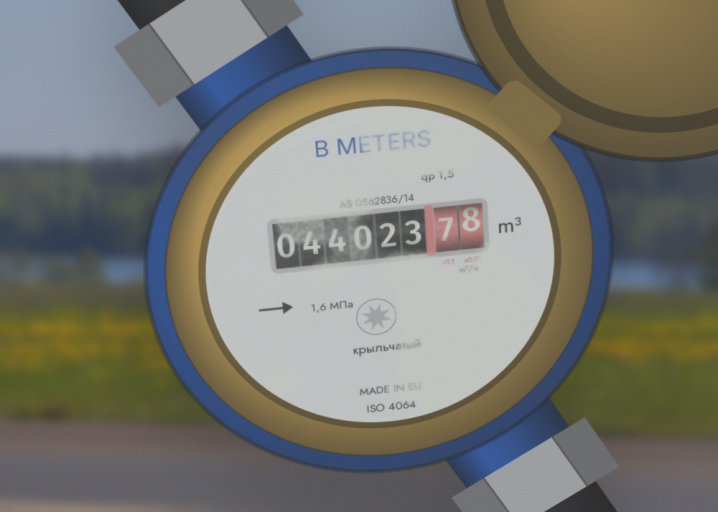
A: 44023.78 m³
